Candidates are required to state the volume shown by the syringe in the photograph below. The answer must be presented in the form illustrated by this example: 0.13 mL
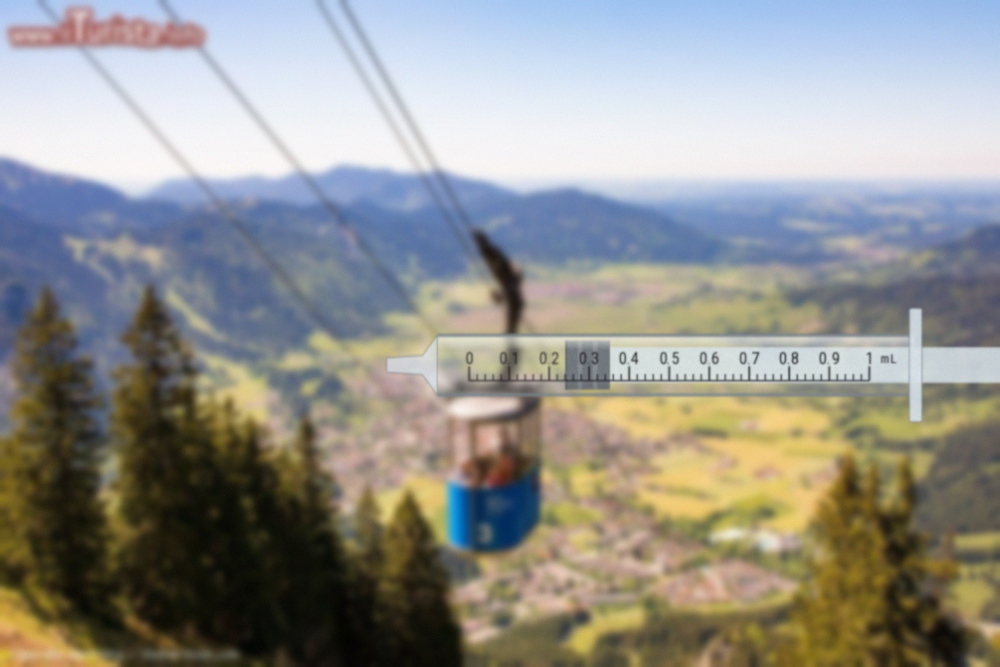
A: 0.24 mL
